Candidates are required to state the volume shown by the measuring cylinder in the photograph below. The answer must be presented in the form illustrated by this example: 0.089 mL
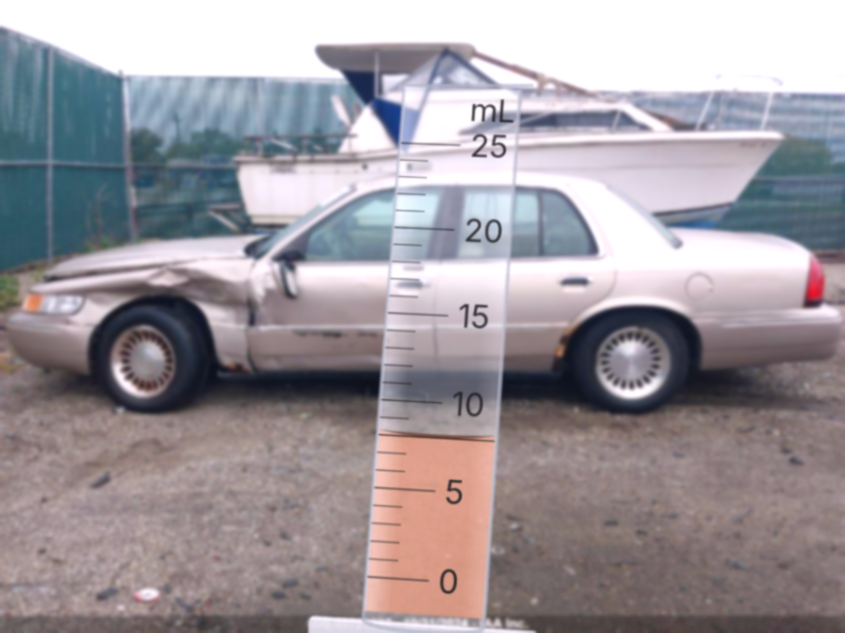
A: 8 mL
